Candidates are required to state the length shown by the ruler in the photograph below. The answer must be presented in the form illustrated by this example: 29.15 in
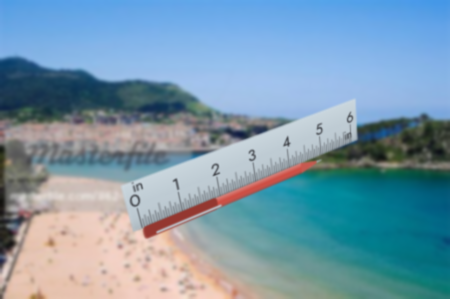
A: 5 in
